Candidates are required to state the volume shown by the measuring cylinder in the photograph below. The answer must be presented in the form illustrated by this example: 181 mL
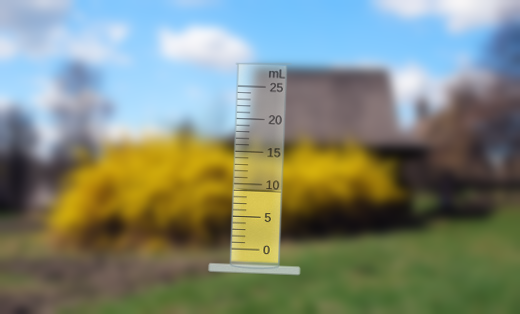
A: 9 mL
